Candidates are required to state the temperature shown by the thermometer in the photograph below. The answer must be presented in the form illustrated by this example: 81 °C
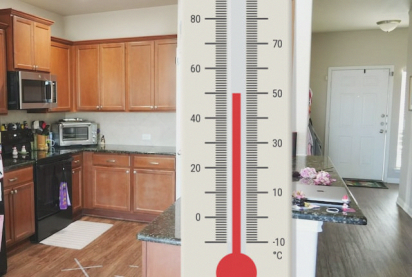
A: 50 °C
